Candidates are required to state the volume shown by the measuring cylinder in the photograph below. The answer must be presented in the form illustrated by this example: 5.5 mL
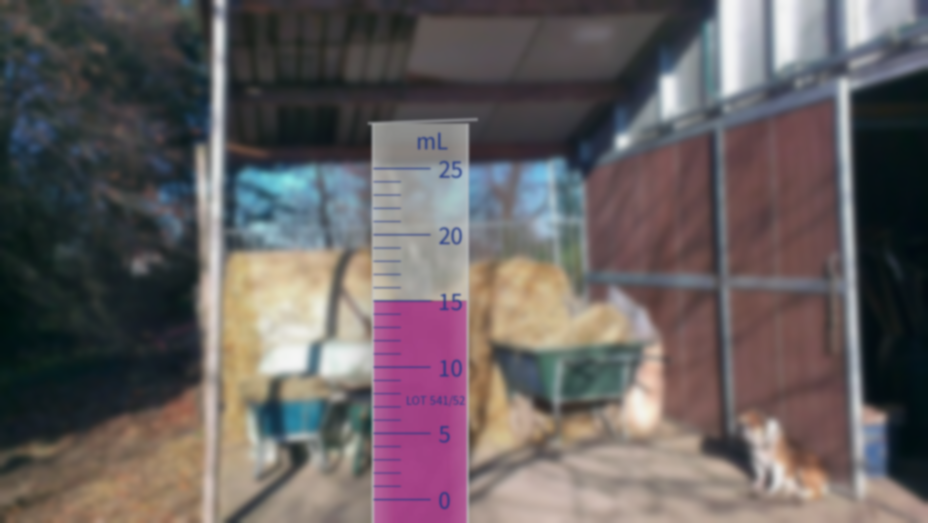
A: 15 mL
